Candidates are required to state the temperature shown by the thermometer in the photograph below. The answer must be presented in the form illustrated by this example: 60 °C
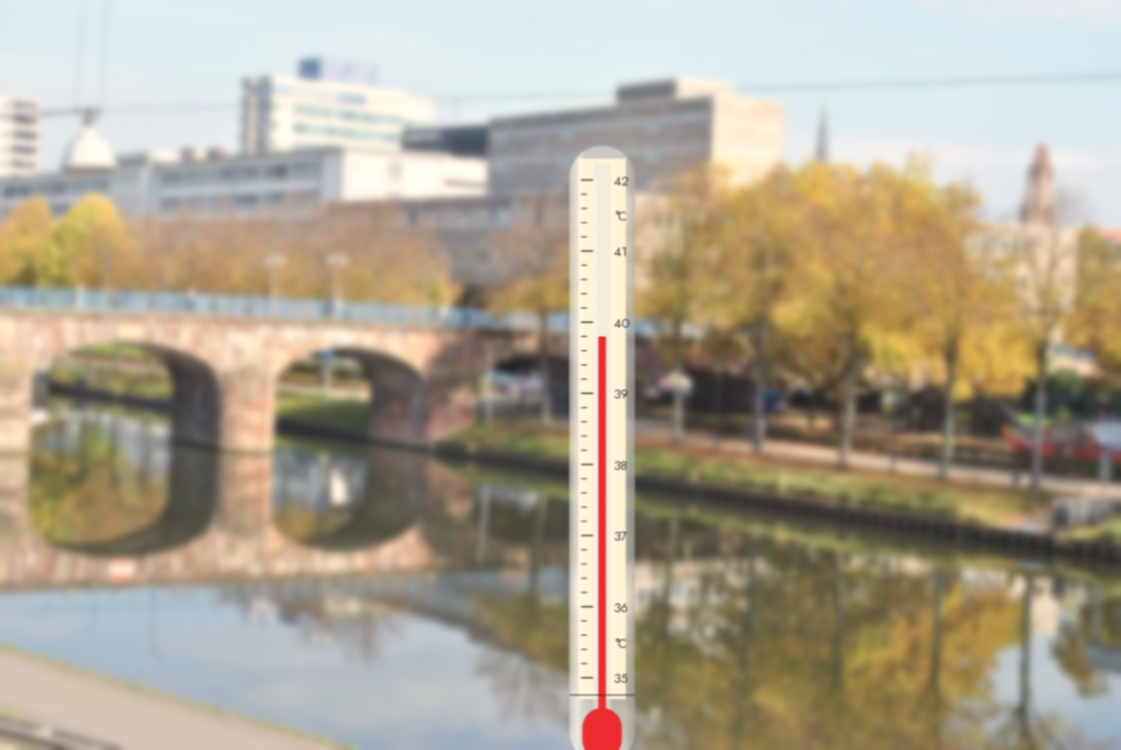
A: 39.8 °C
